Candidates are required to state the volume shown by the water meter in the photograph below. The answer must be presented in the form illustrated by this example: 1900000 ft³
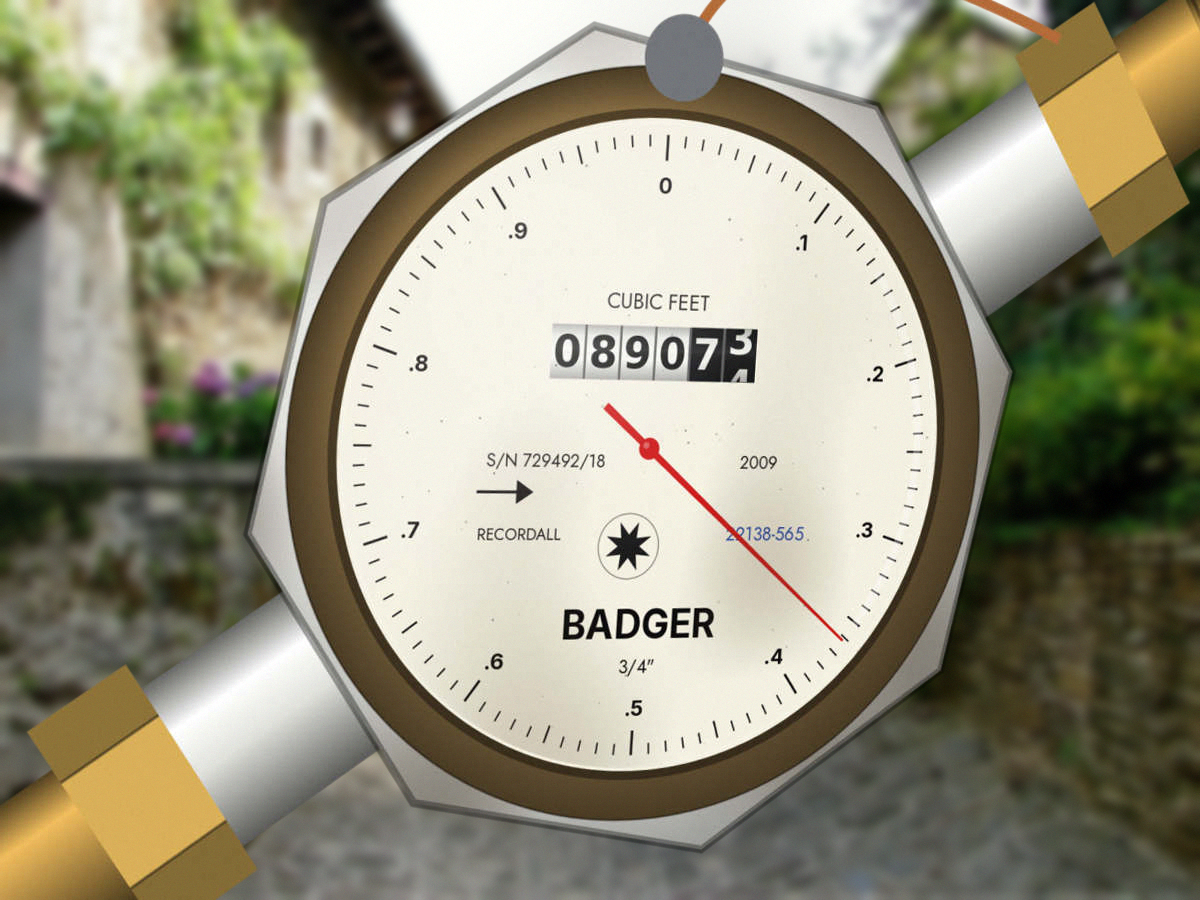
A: 89073.36 ft³
